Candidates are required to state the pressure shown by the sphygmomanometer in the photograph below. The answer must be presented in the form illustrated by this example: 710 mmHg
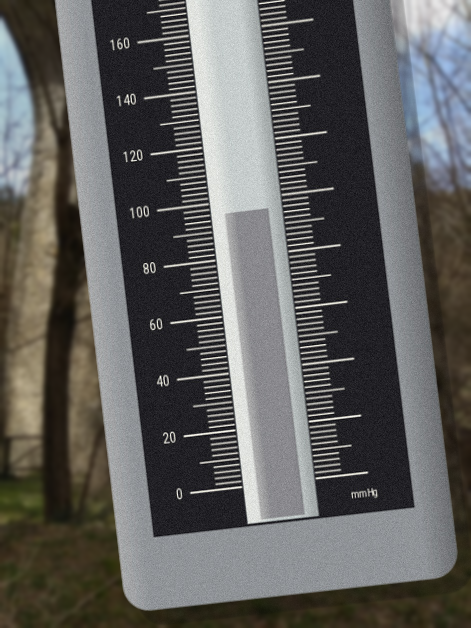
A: 96 mmHg
